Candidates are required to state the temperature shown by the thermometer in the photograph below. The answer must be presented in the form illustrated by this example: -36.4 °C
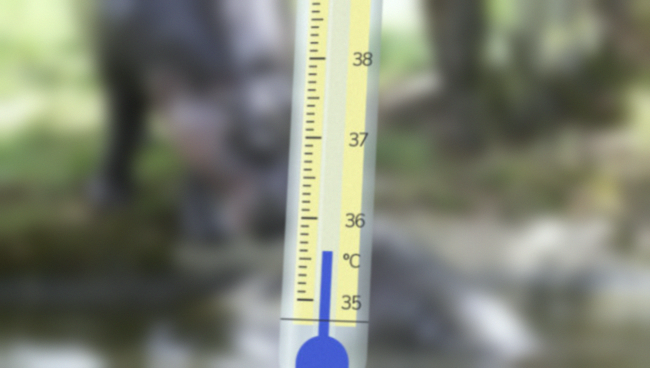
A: 35.6 °C
